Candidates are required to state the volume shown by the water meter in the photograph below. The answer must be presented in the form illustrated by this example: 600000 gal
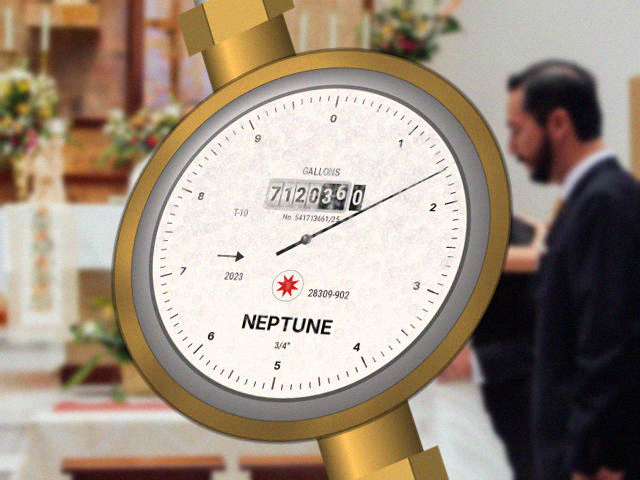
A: 7120361.6 gal
